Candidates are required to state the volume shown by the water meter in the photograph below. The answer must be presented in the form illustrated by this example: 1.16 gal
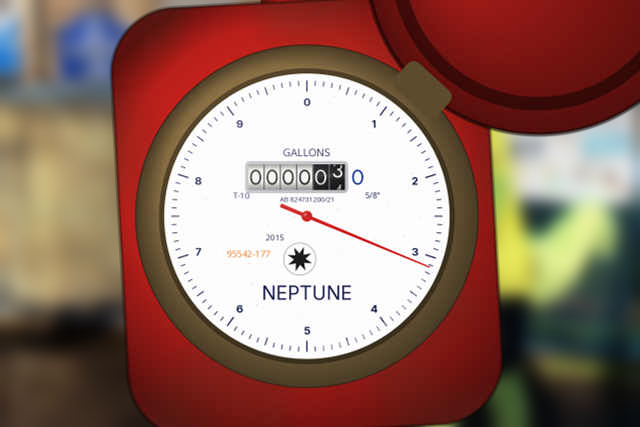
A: 33.1 gal
